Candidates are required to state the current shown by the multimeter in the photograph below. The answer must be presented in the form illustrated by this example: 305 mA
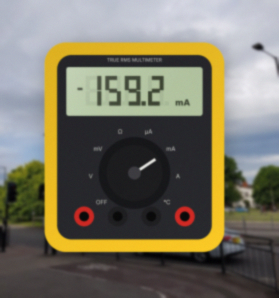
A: -159.2 mA
